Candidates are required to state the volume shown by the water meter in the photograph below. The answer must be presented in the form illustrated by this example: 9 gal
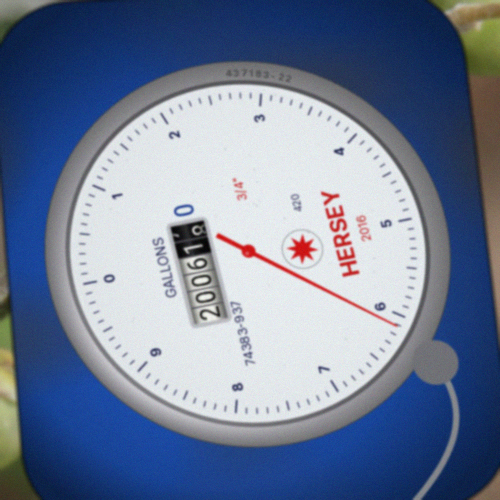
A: 2006176.1 gal
